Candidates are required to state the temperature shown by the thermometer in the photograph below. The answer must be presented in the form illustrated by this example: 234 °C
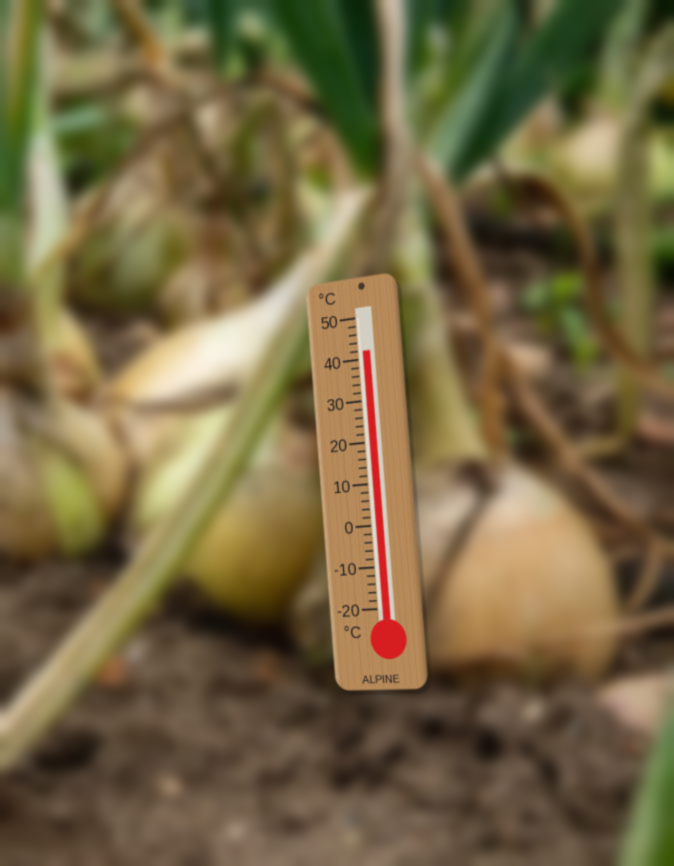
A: 42 °C
